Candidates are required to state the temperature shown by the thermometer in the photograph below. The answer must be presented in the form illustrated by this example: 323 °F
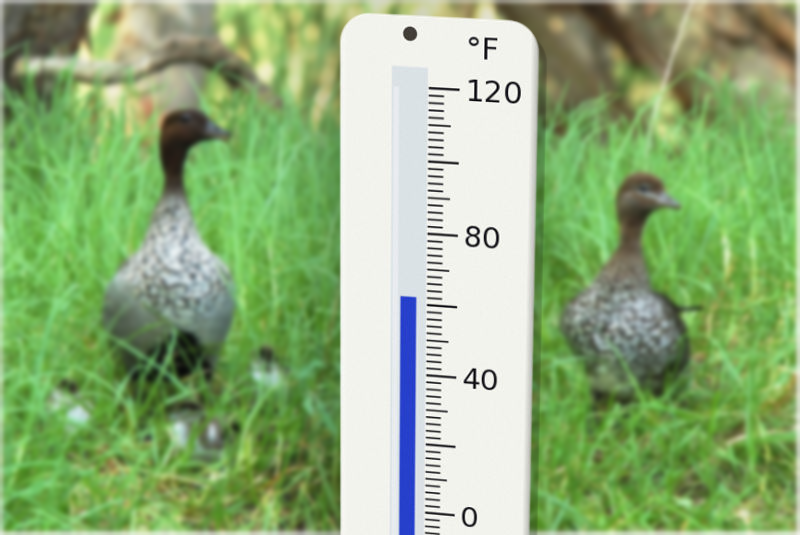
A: 62 °F
